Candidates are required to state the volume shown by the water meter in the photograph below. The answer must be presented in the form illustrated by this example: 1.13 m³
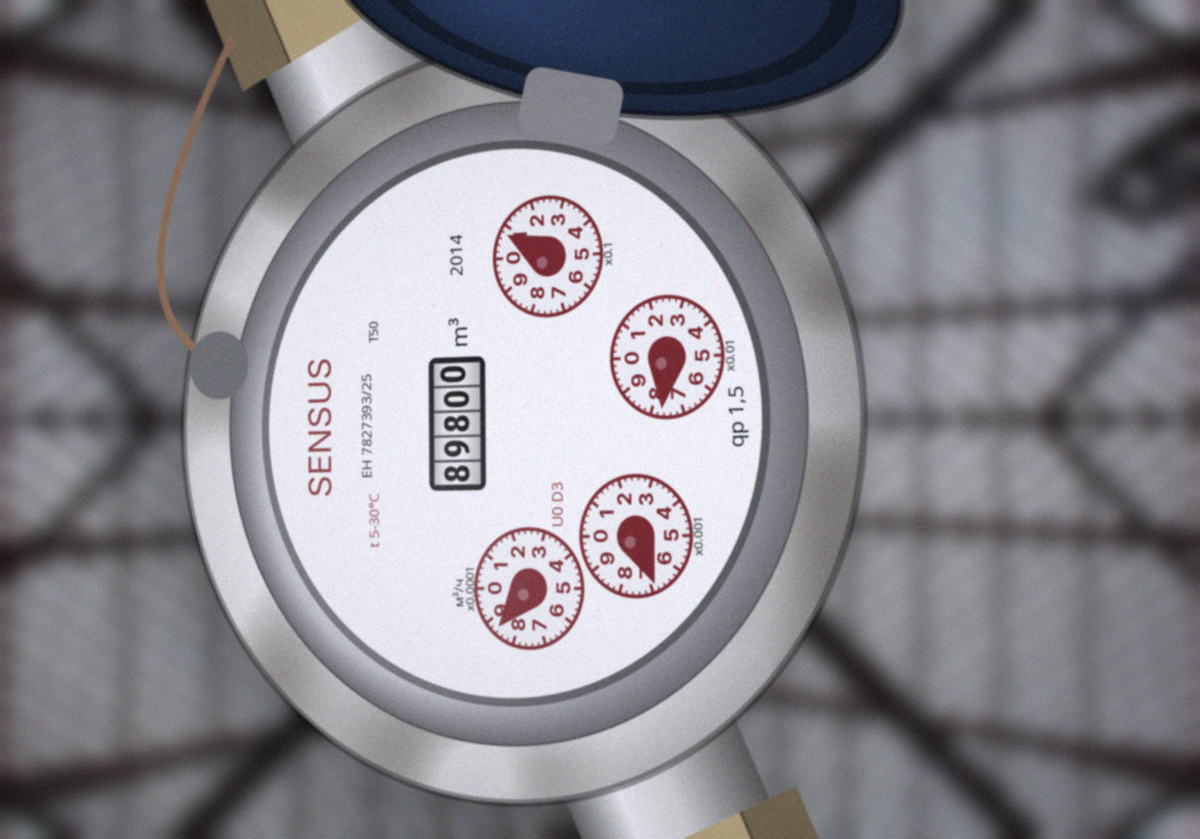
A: 89800.0768 m³
